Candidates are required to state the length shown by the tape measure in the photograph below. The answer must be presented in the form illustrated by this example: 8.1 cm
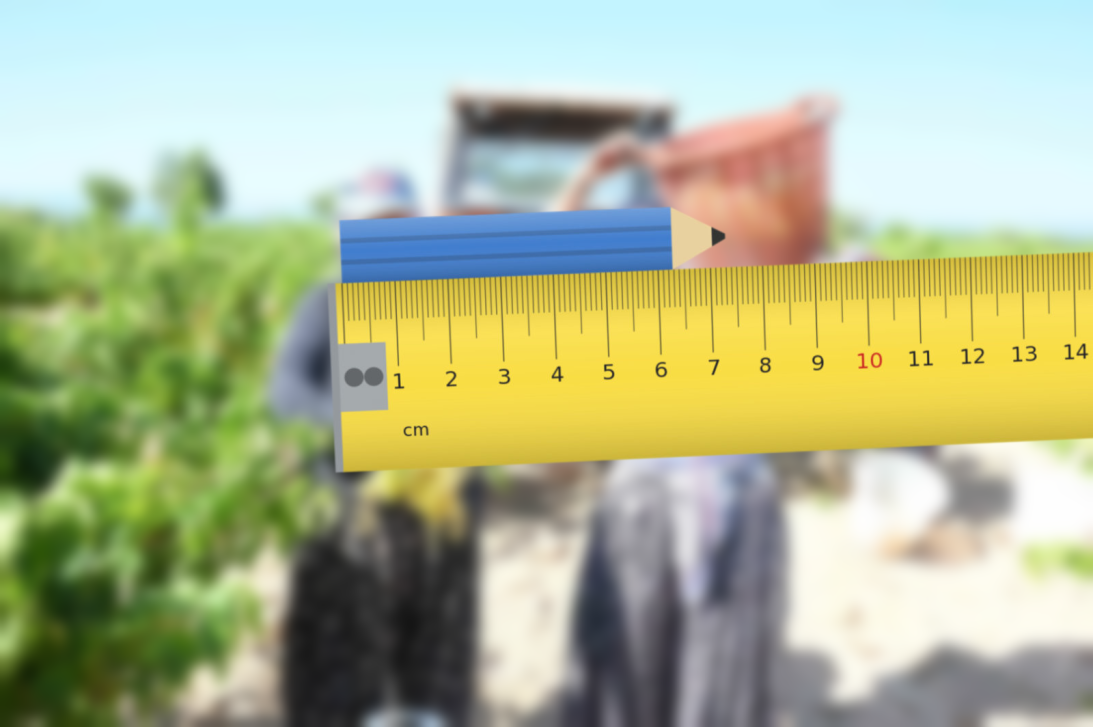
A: 7.3 cm
